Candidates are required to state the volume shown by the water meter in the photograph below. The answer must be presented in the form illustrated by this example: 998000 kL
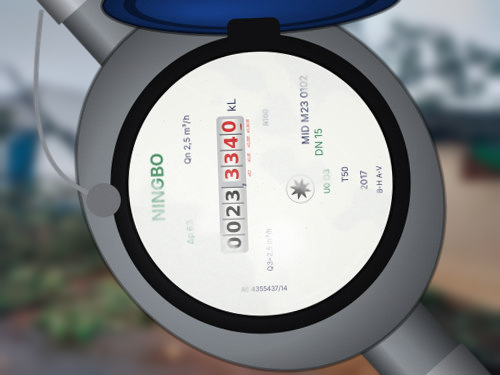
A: 23.3340 kL
